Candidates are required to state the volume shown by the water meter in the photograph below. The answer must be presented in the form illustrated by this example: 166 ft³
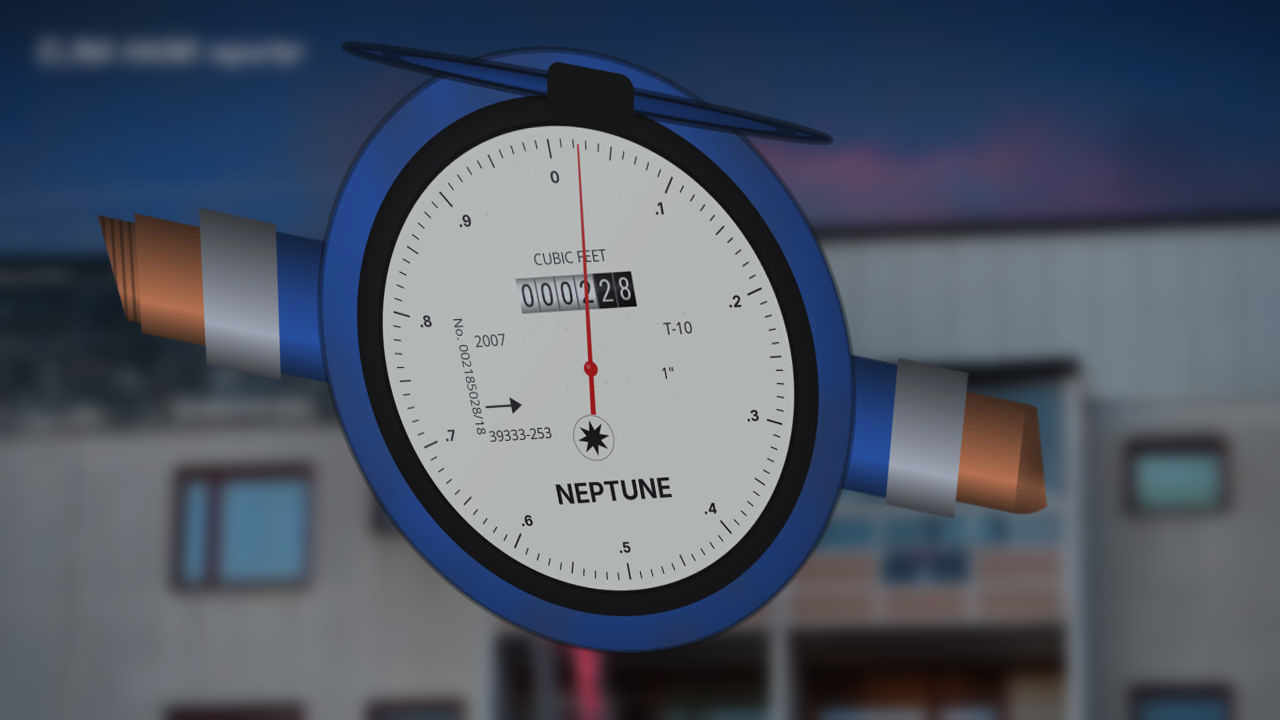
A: 228.02 ft³
